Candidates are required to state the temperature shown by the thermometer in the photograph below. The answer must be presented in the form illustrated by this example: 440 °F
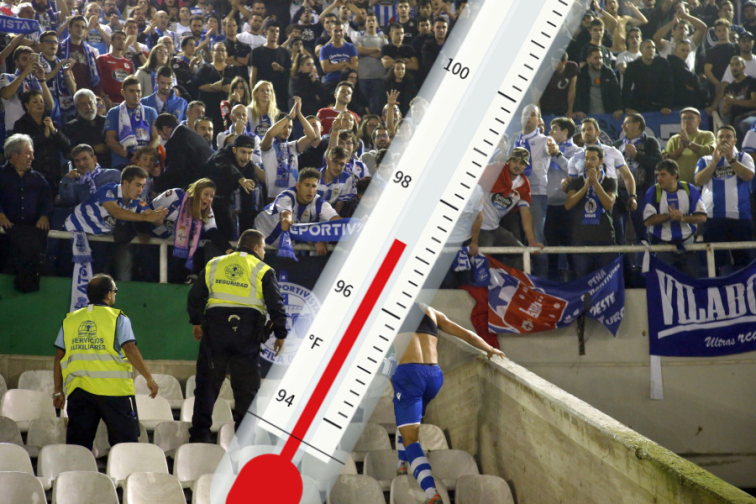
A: 97.1 °F
